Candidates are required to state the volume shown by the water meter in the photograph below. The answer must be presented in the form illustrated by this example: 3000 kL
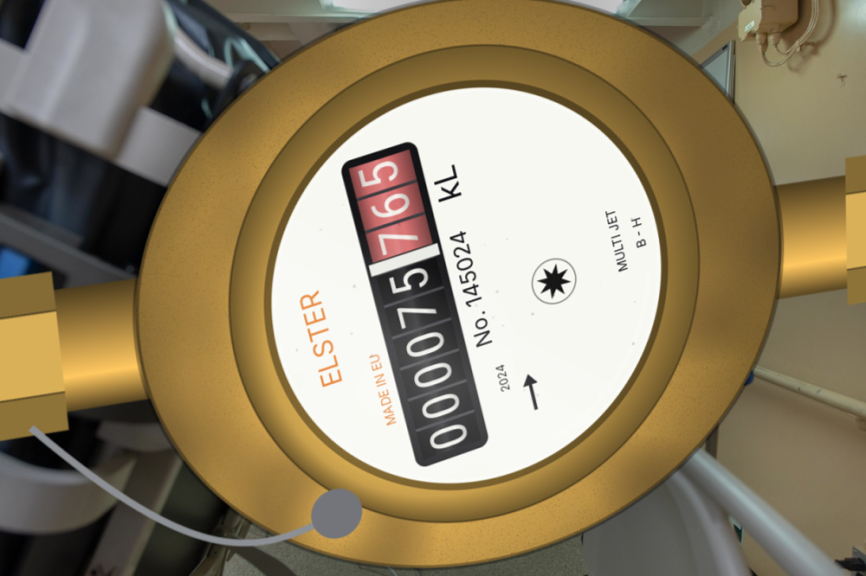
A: 75.765 kL
